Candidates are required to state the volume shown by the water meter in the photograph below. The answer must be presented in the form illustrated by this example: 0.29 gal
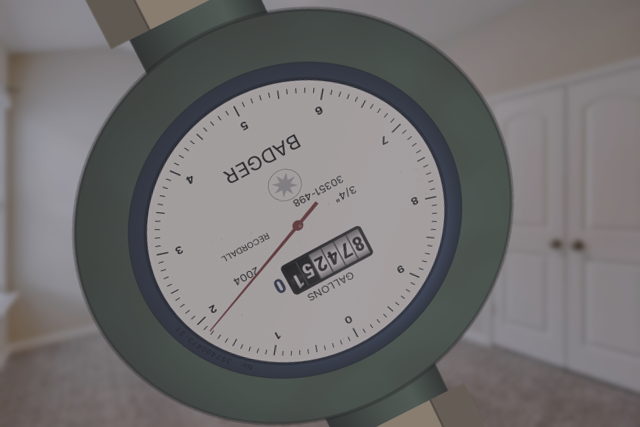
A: 8742511.8 gal
